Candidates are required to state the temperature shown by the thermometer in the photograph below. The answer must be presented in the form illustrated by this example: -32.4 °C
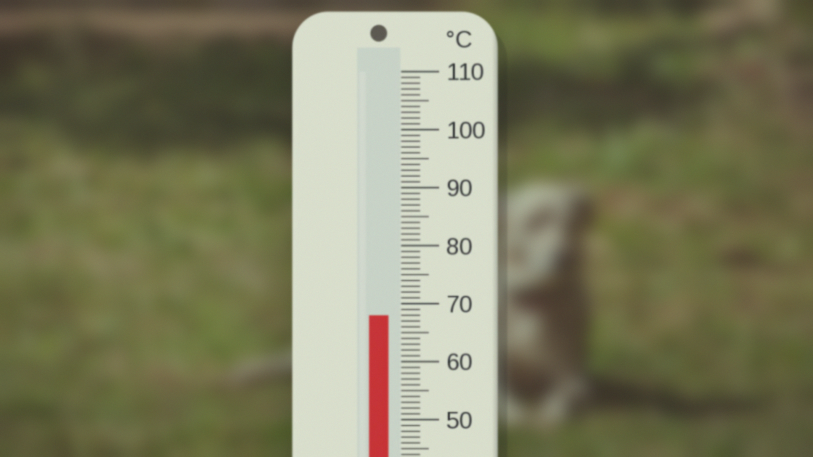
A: 68 °C
